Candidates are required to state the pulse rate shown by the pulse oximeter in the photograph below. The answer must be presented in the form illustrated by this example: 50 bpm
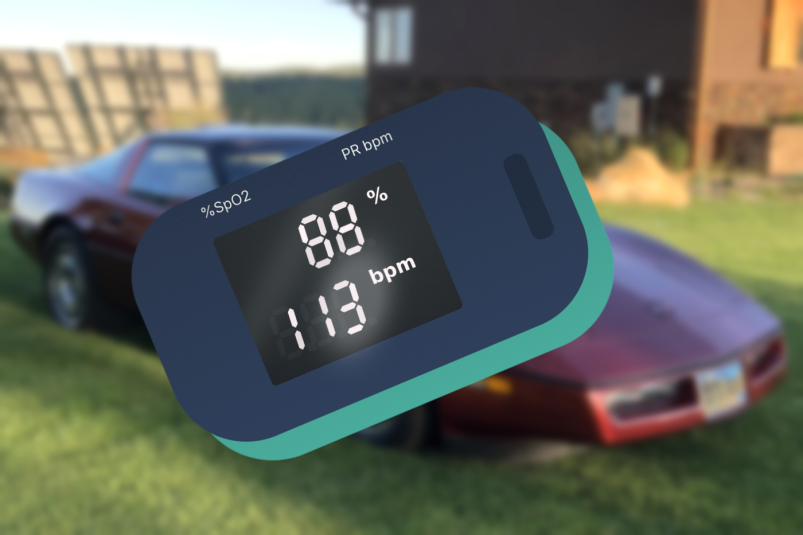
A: 113 bpm
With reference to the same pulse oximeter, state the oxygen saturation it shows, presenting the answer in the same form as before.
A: 88 %
